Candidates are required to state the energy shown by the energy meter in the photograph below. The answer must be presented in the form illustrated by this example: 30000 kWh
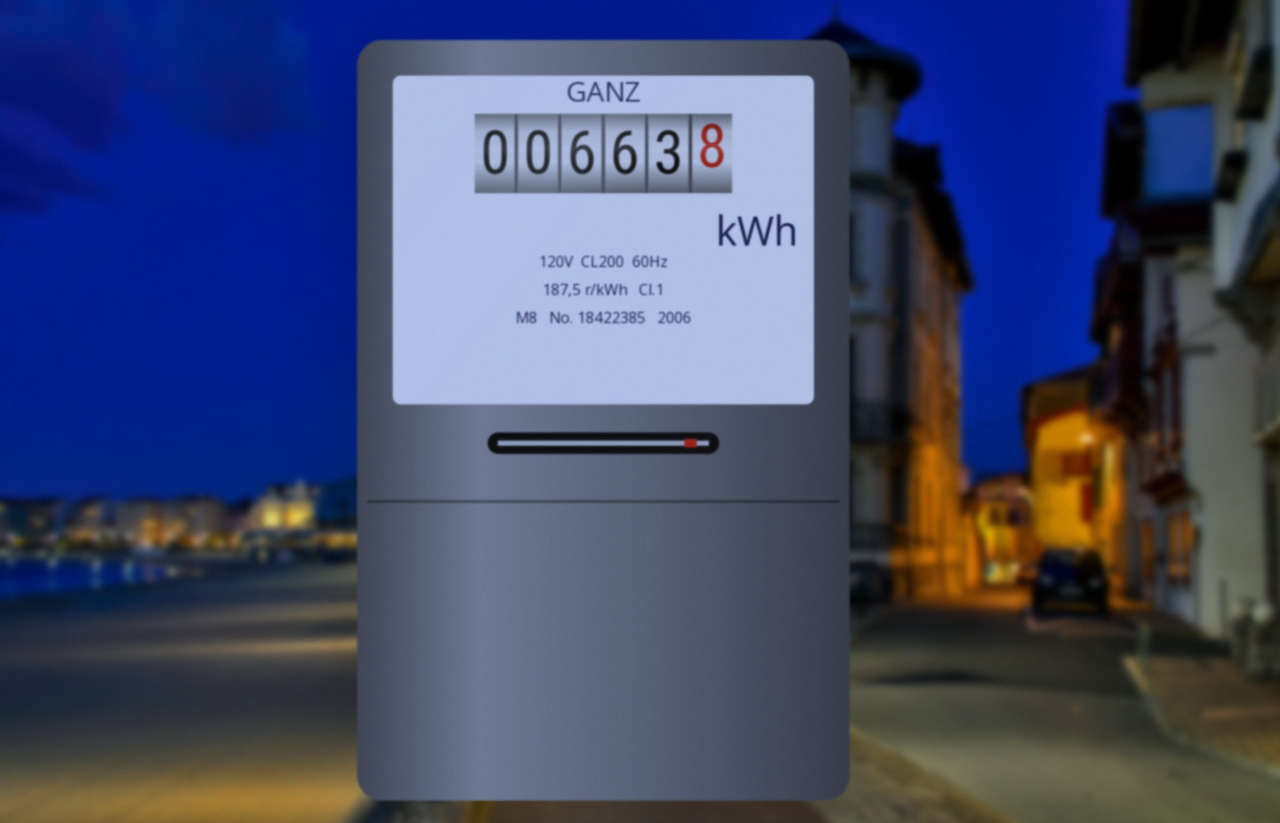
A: 663.8 kWh
